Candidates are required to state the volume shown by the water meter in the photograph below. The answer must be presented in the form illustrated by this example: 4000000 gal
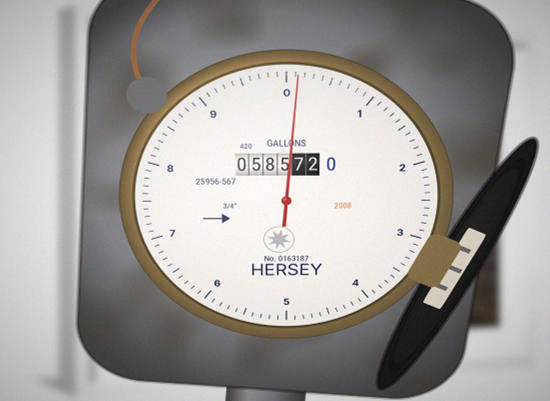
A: 585720.1 gal
